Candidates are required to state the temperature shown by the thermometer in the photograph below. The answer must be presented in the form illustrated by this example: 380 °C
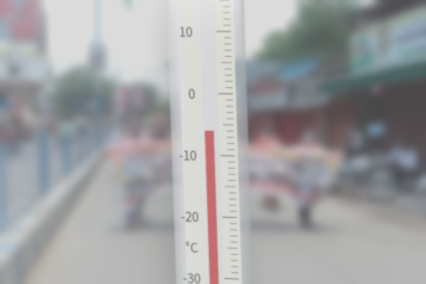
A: -6 °C
